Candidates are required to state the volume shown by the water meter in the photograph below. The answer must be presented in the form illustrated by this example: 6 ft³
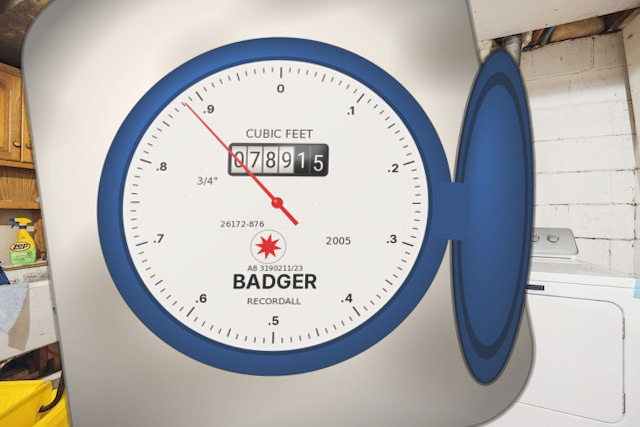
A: 78914.88 ft³
